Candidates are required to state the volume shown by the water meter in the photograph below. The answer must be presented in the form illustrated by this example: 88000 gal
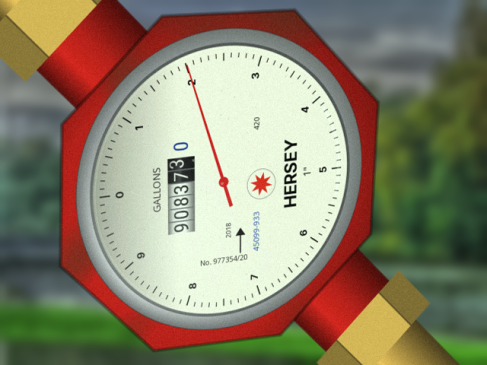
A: 9083732.0 gal
